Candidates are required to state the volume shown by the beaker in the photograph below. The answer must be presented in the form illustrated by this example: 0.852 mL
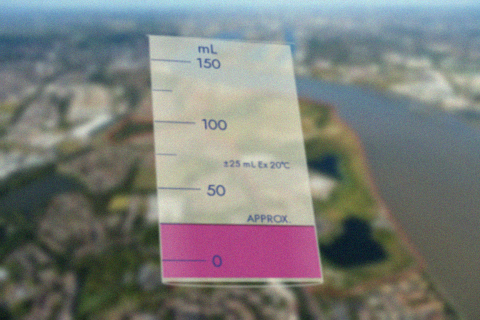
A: 25 mL
